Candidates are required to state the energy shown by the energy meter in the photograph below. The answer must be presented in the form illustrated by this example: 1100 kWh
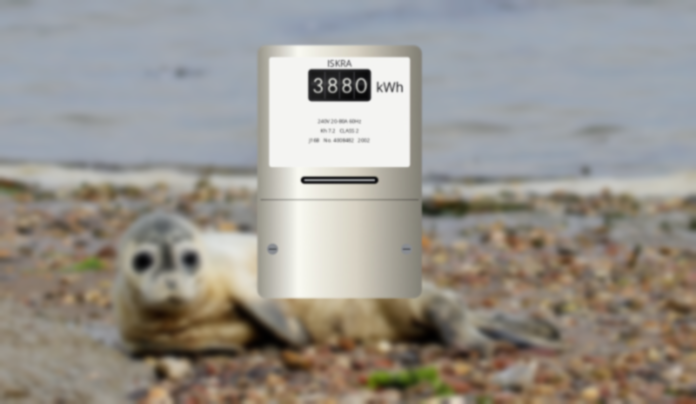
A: 3880 kWh
